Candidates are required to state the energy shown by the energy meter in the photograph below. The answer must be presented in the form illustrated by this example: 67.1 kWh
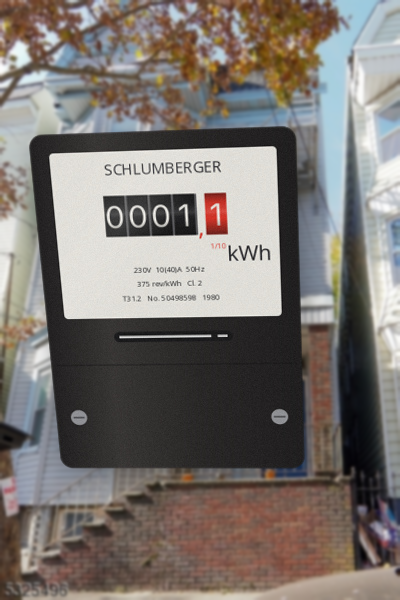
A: 1.1 kWh
